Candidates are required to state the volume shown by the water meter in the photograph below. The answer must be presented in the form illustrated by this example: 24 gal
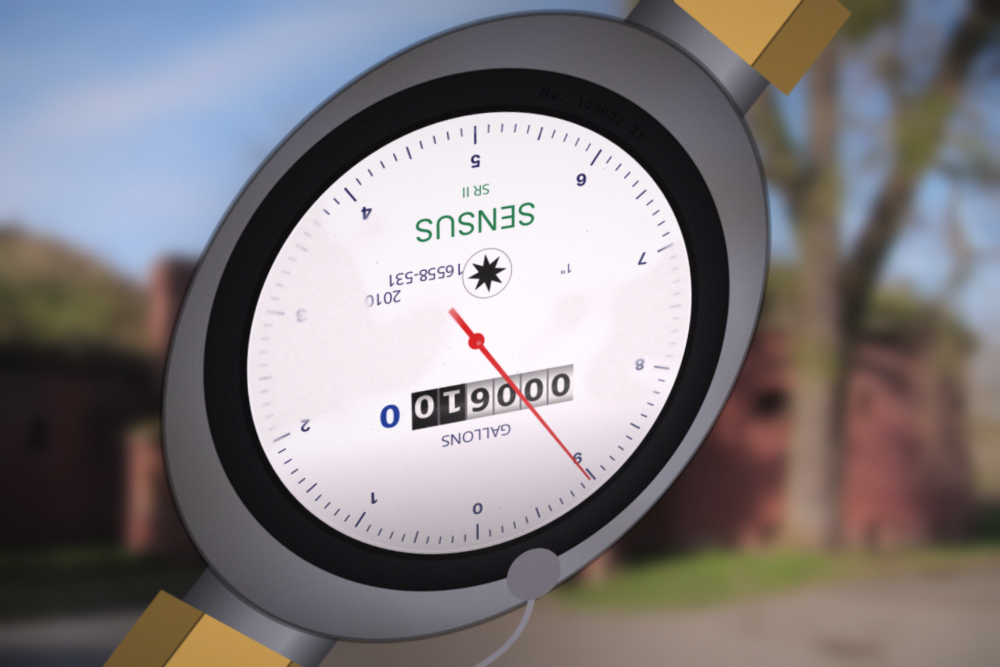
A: 6099.0 gal
